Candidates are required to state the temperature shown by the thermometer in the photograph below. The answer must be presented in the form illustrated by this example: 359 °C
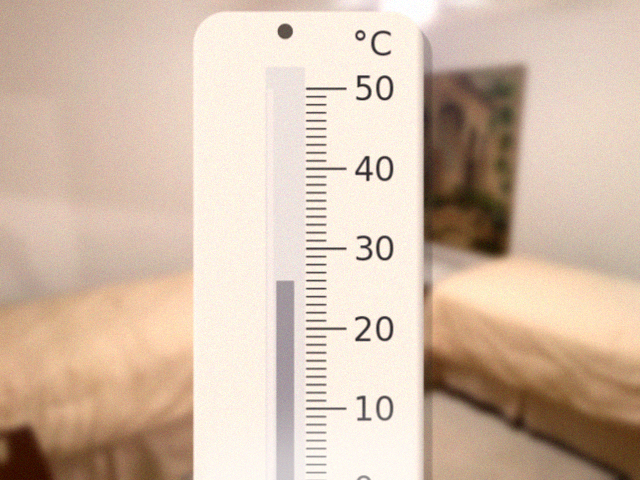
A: 26 °C
